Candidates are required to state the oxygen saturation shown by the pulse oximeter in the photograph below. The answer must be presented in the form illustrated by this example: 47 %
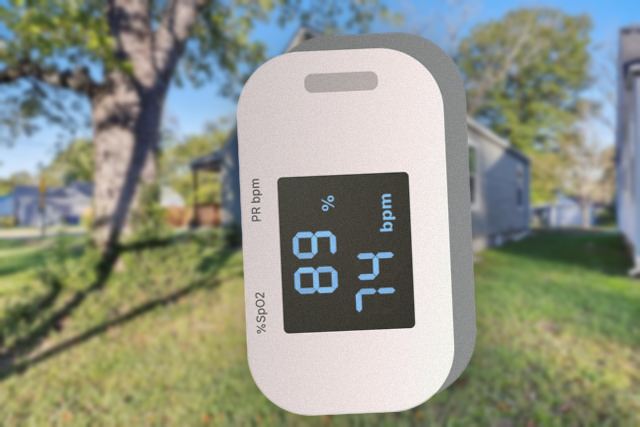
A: 89 %
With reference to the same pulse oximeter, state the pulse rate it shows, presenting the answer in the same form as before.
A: 74 bpm
